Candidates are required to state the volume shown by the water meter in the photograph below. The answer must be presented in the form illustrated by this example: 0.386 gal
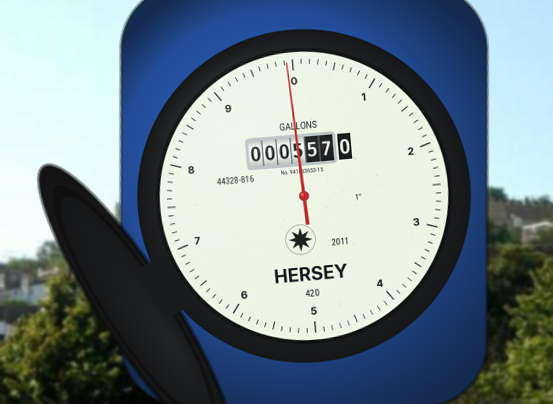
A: 5569.9 gal
